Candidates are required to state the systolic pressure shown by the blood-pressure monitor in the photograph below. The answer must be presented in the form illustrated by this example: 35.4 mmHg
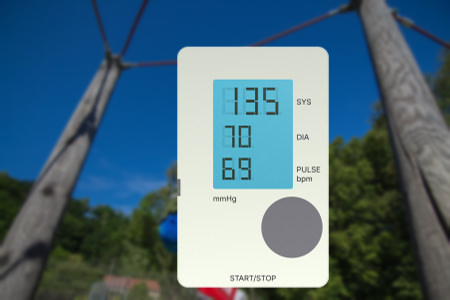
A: 135 mmHg
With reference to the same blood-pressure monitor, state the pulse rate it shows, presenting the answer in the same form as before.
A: 69 bpm
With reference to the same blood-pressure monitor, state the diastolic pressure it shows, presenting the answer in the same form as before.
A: 70 mmHg
